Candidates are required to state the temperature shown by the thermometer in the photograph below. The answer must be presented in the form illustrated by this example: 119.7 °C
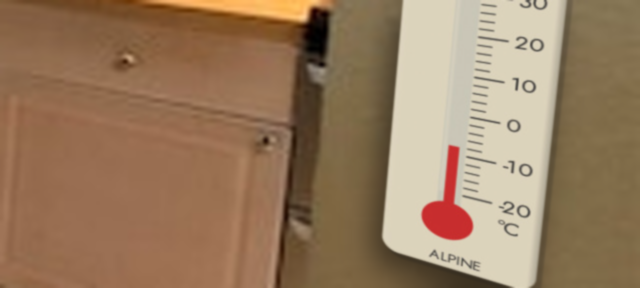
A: -8 °C
